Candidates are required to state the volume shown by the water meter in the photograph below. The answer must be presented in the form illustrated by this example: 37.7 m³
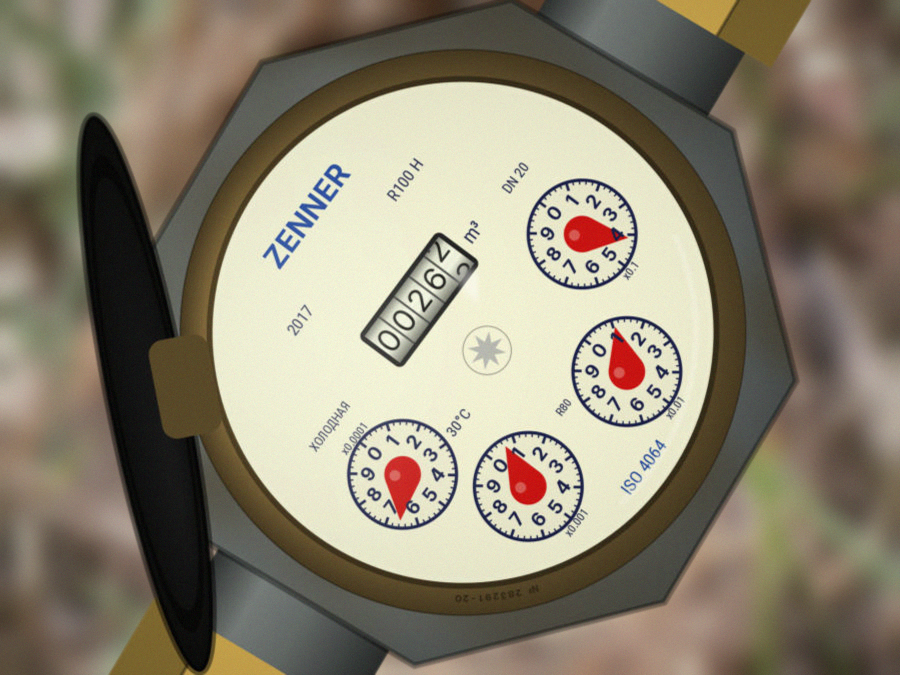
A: 262.4106 m³
